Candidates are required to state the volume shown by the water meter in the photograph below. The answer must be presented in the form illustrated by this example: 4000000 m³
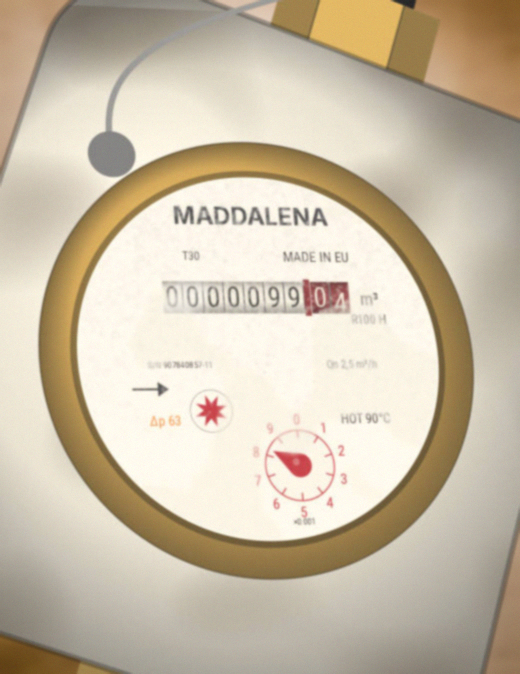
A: 99.038 m³
